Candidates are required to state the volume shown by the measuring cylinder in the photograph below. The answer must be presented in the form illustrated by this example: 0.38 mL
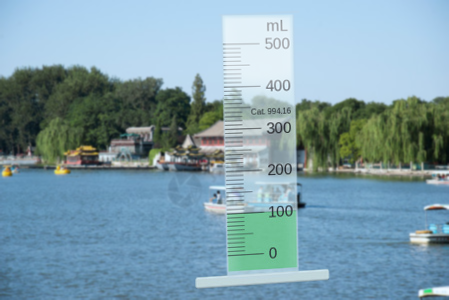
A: 100 mL
